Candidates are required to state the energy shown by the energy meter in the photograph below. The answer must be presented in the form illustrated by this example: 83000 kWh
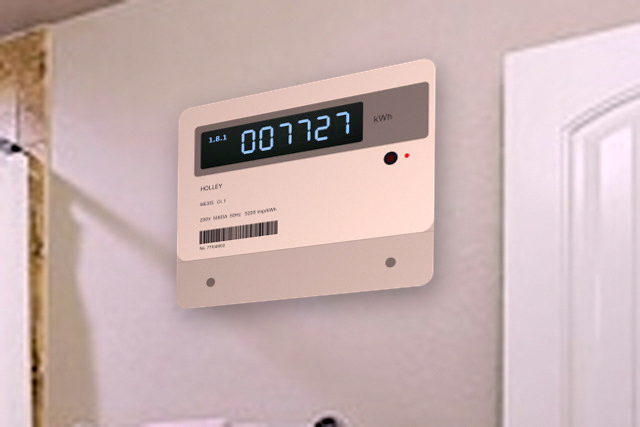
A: 7727 kWh
